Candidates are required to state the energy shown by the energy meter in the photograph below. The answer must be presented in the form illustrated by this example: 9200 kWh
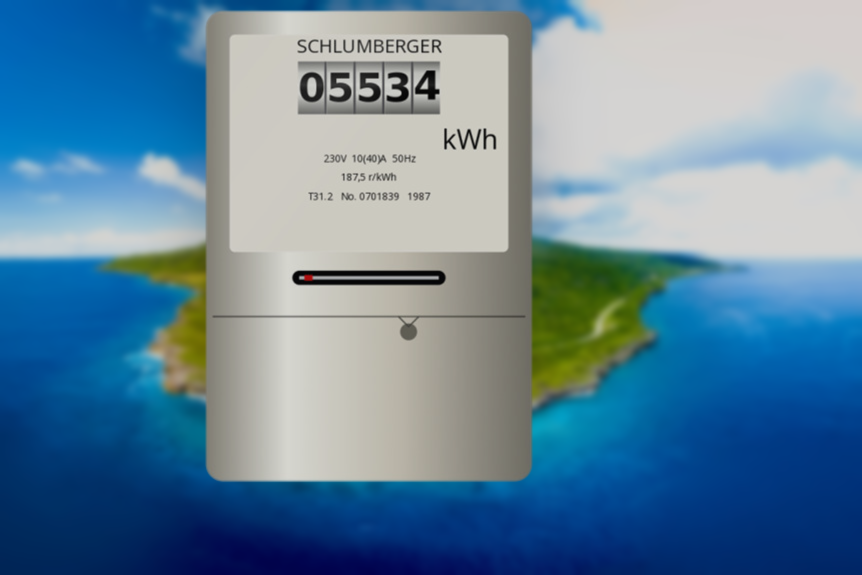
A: 5534 kWh
